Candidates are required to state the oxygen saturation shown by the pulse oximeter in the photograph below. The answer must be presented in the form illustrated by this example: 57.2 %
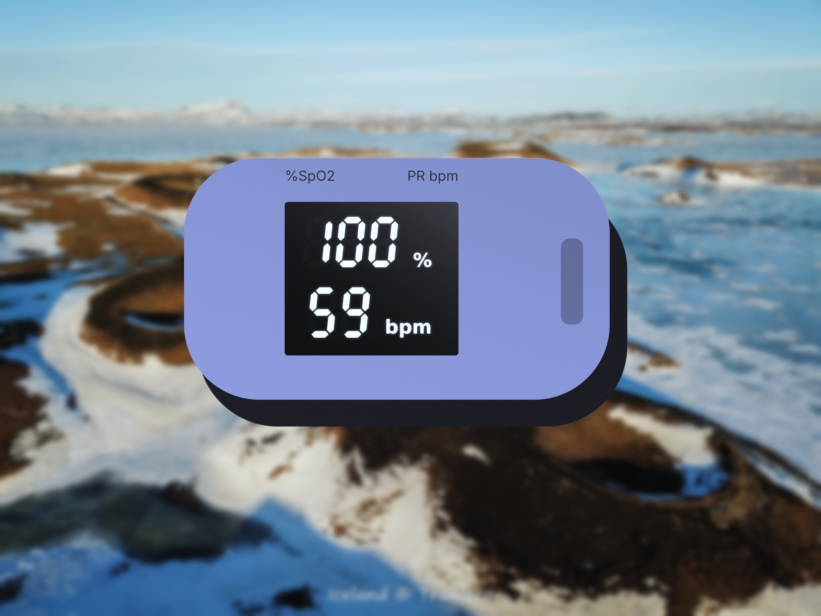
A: 100 %
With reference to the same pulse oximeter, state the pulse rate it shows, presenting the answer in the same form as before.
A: 59 bpm
